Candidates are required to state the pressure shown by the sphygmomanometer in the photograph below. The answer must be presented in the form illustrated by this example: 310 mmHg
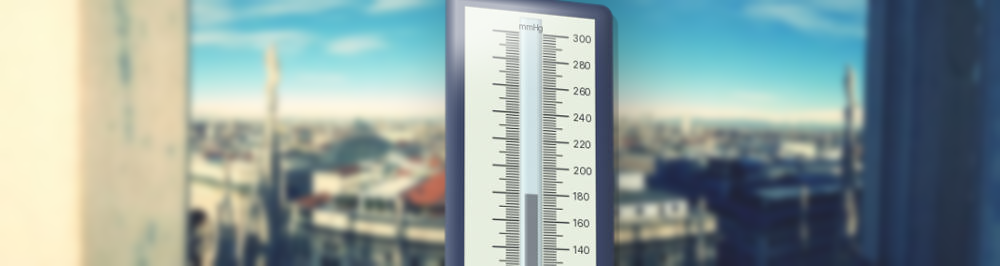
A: 180 mmHg
